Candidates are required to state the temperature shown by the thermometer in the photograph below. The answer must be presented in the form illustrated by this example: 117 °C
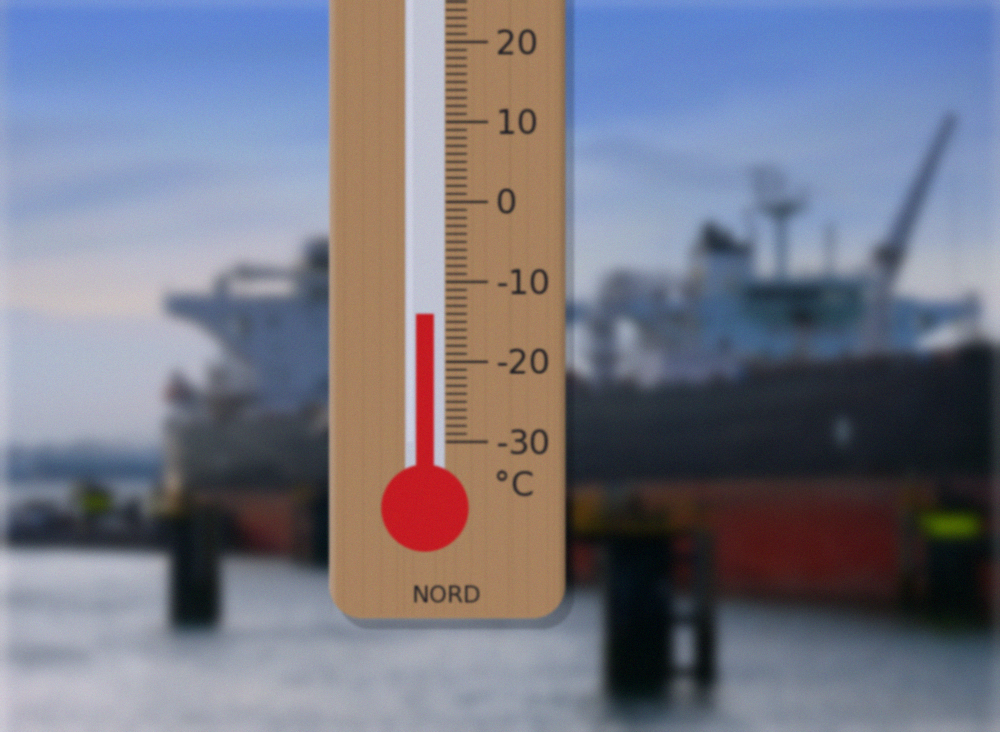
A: -14 °C
